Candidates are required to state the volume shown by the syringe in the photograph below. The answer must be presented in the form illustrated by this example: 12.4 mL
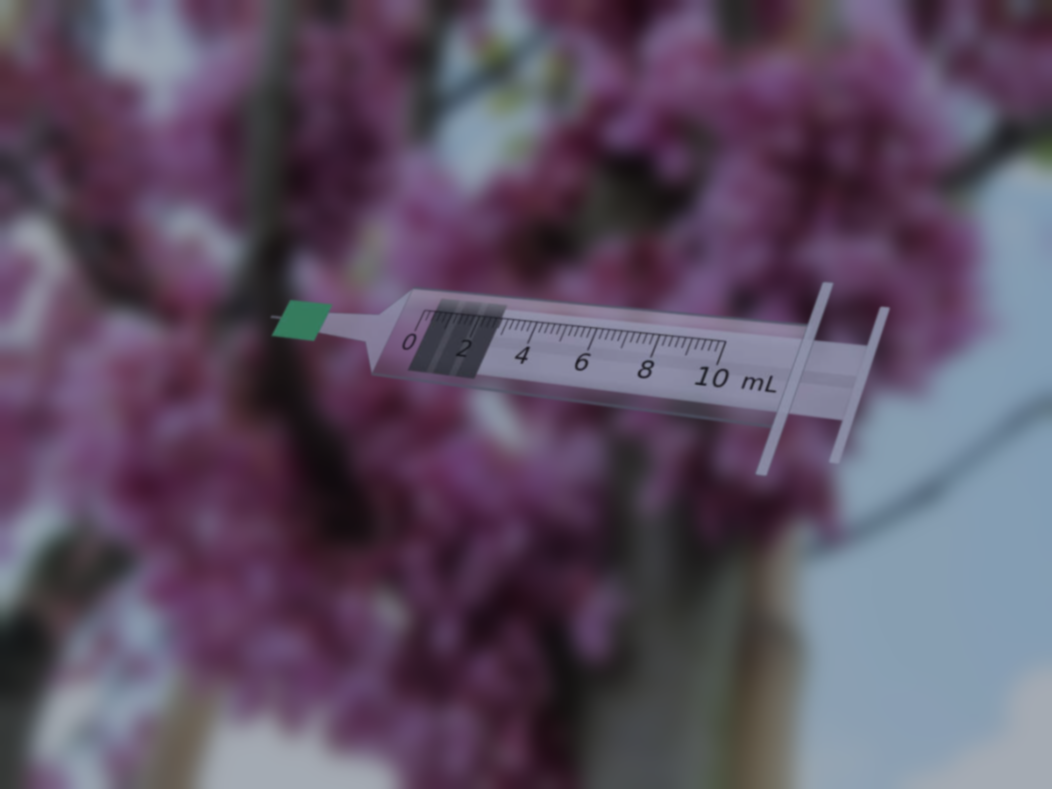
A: 0.4 mL
